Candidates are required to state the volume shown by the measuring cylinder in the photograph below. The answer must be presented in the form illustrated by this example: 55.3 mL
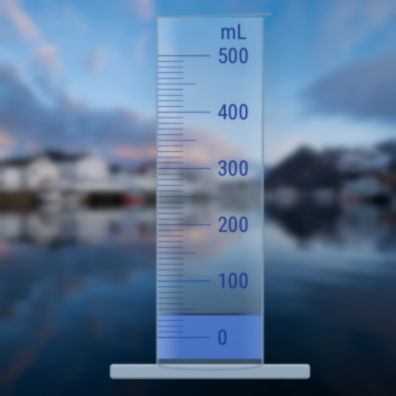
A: 40 mL
